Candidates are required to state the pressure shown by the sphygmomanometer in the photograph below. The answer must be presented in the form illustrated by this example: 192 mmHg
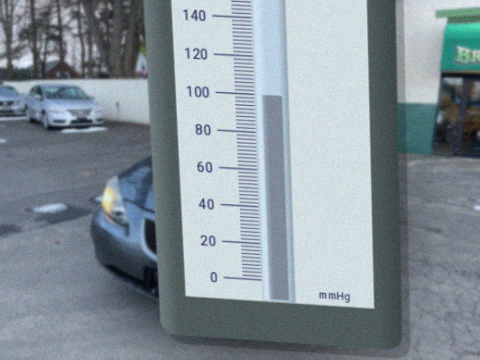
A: 100 mmHg
